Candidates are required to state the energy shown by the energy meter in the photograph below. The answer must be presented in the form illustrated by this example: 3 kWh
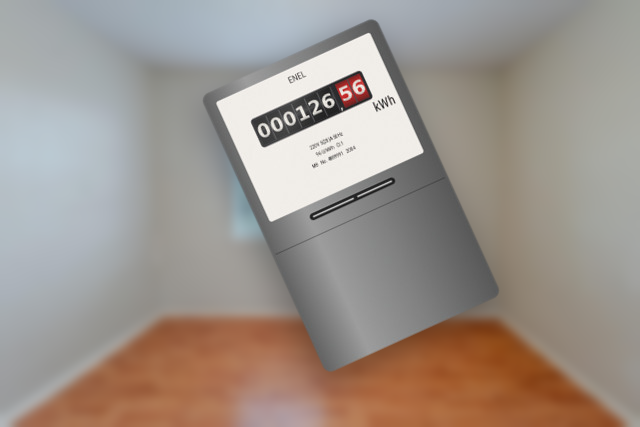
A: 126.56 kWh
